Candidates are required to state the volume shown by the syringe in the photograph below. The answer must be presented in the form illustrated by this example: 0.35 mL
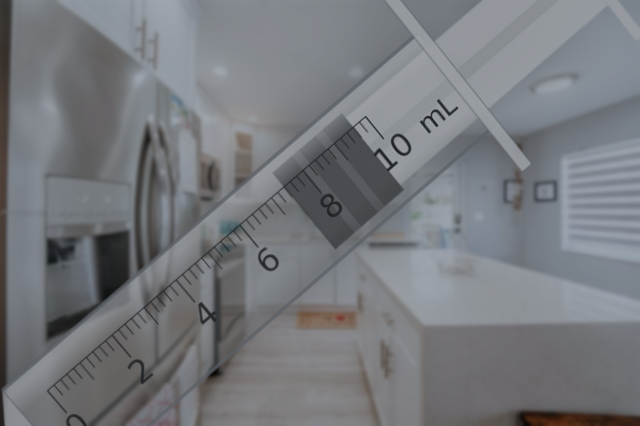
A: 7.4 mL
